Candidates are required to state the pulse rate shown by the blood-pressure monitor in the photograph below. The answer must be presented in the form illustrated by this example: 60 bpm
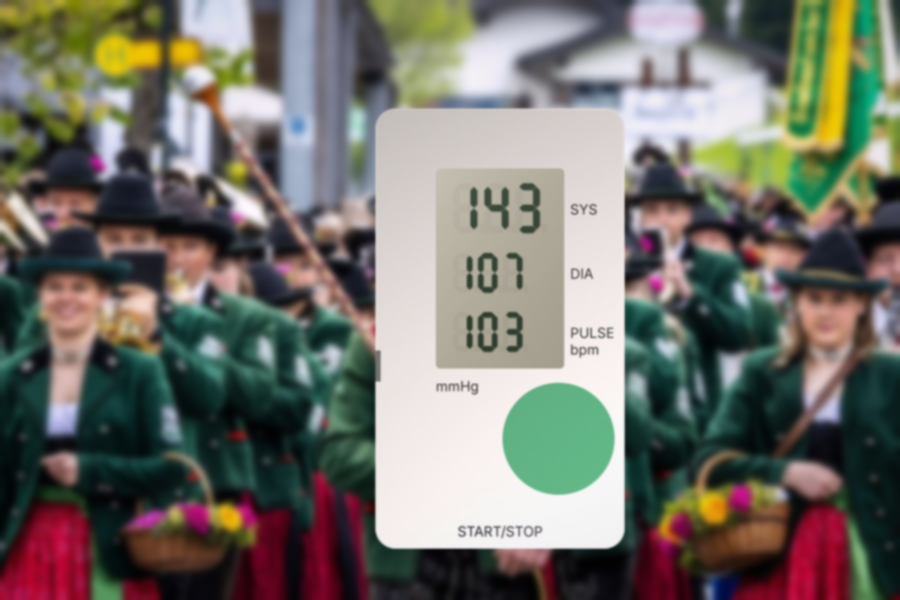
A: 103 bpm
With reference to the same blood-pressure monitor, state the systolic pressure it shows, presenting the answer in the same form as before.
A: 143 mmHg
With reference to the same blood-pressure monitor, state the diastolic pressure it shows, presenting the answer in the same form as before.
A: 107 mmHg
